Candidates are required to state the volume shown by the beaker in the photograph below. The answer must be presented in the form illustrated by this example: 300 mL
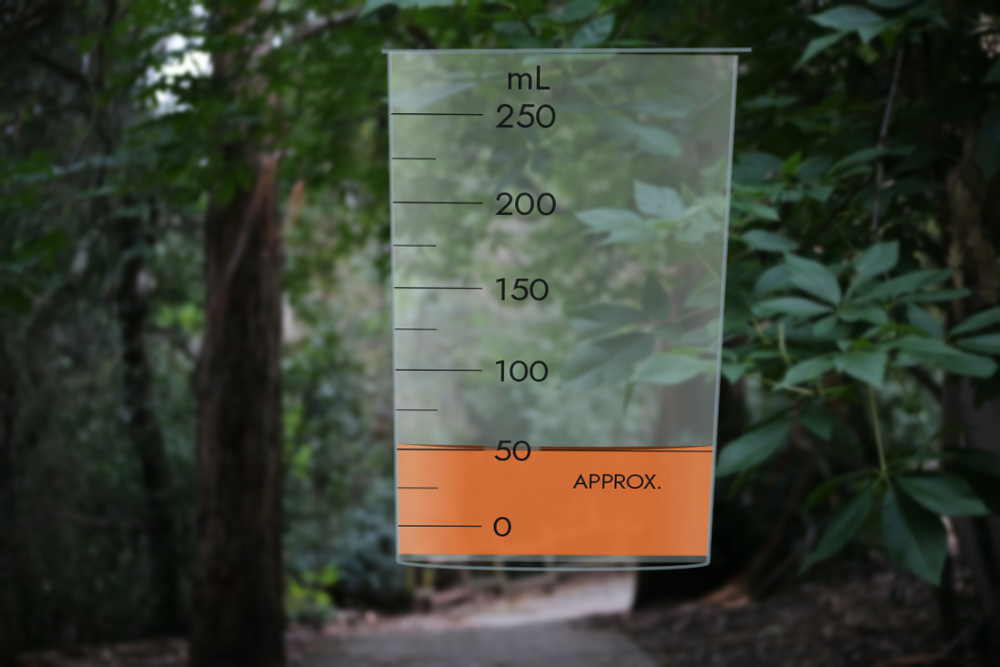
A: 50 mL
